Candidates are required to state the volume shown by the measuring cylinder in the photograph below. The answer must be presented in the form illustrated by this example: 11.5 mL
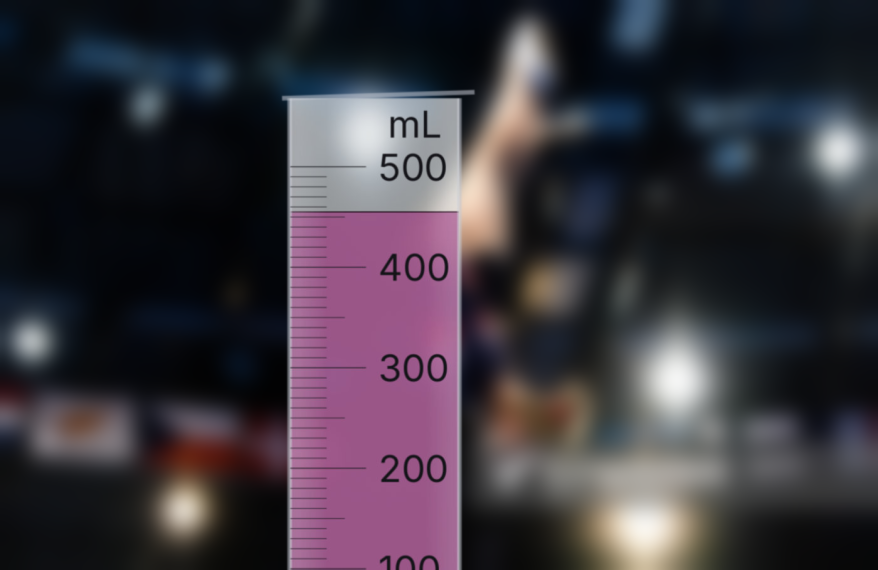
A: 455 mL
